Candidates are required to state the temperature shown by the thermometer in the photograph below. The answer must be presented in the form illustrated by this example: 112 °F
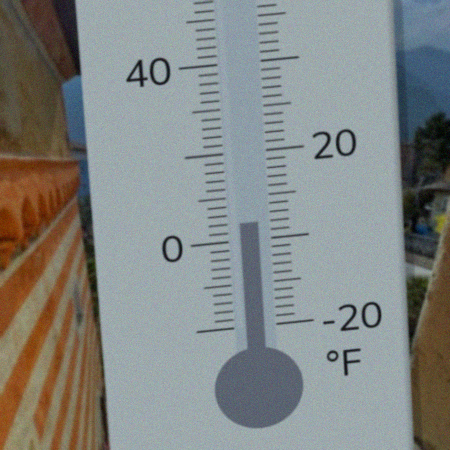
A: 4 °F
